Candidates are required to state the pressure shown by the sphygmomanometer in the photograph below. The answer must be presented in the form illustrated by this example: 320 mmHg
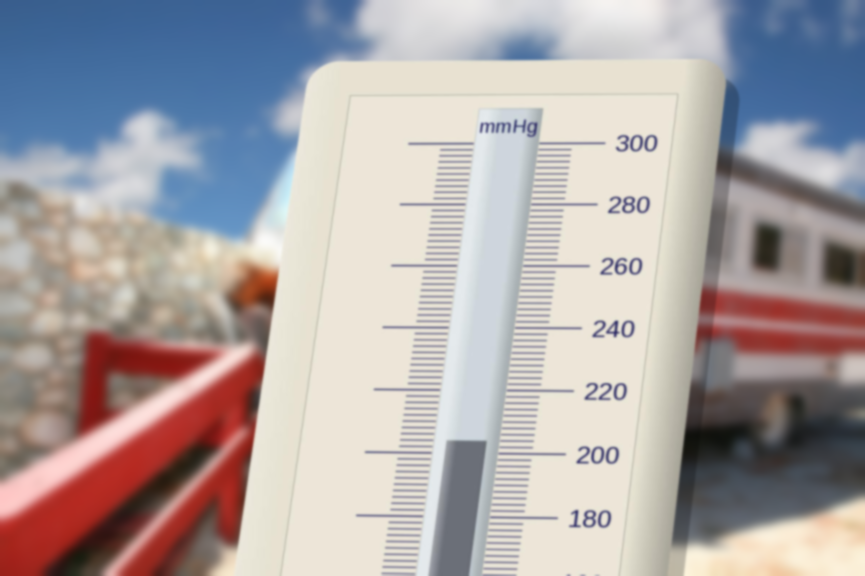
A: 204 mmHg
